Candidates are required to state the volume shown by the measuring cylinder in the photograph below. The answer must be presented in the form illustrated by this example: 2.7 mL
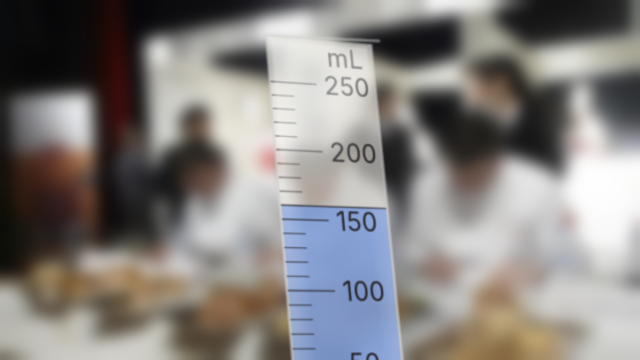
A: 160 mL
